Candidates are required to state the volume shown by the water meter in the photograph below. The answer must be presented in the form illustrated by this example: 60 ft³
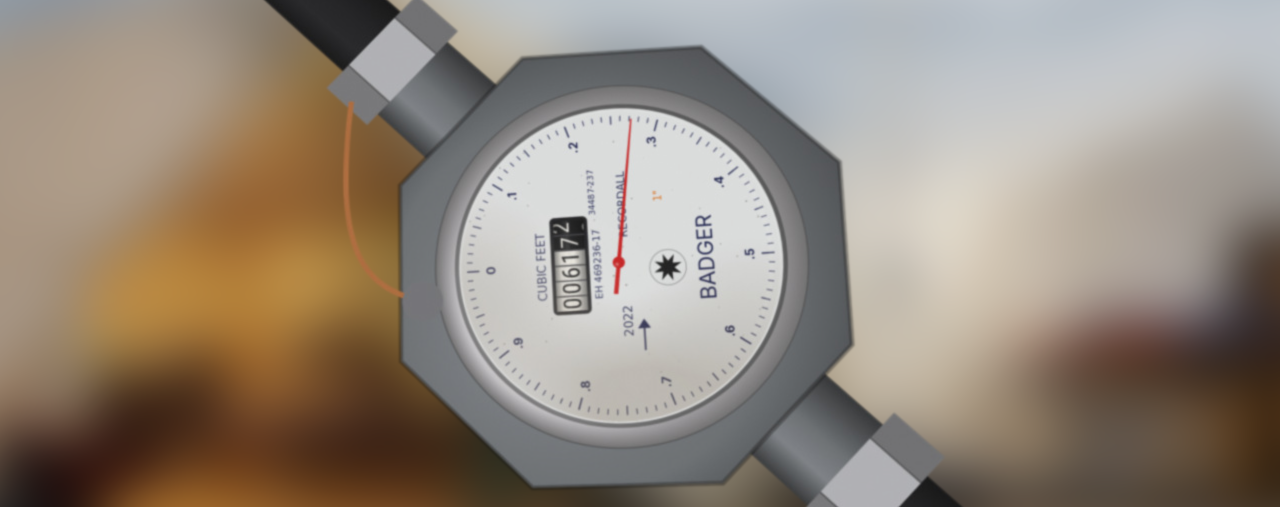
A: 6172.27 ft³
